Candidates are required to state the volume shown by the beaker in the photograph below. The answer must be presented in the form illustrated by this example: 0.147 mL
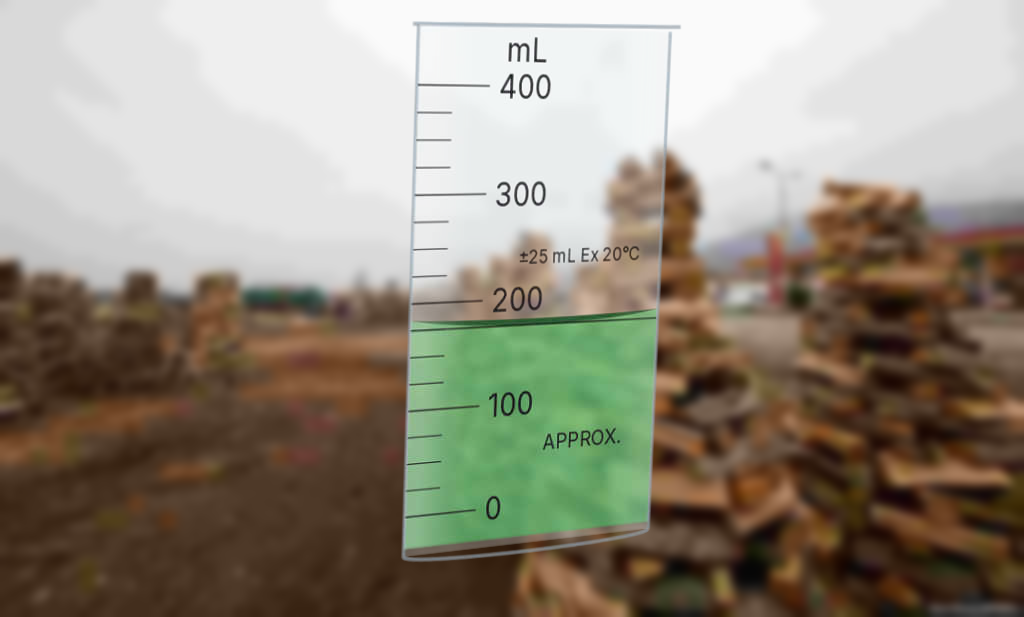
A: 175 mL
